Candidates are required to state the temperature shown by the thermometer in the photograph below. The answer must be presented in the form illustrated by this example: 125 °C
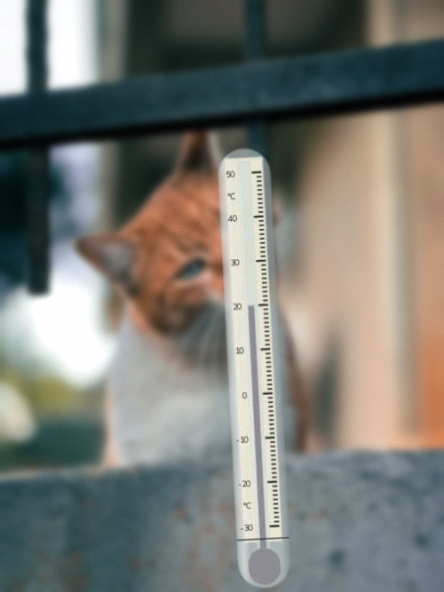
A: 20 °C
